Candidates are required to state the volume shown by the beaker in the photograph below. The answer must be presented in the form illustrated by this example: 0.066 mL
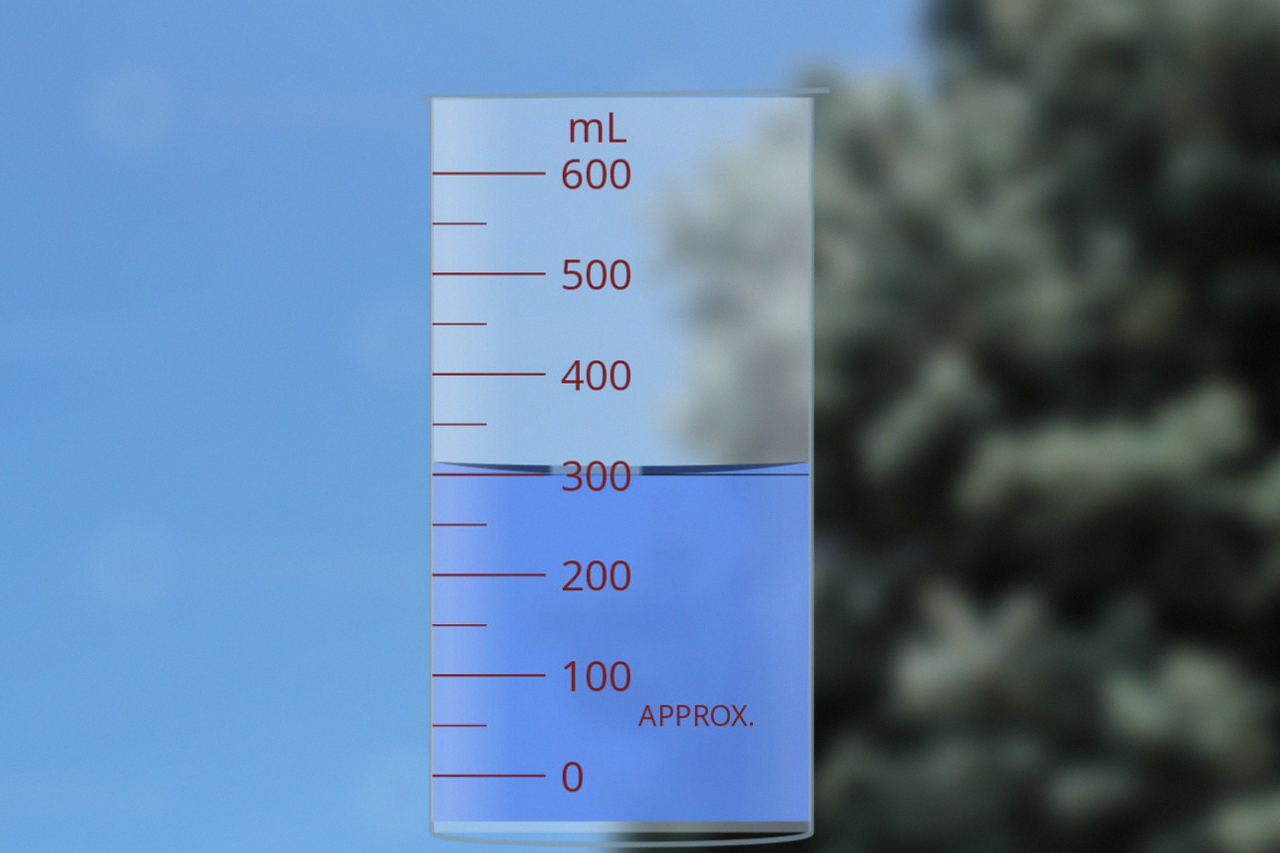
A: 300 mL
